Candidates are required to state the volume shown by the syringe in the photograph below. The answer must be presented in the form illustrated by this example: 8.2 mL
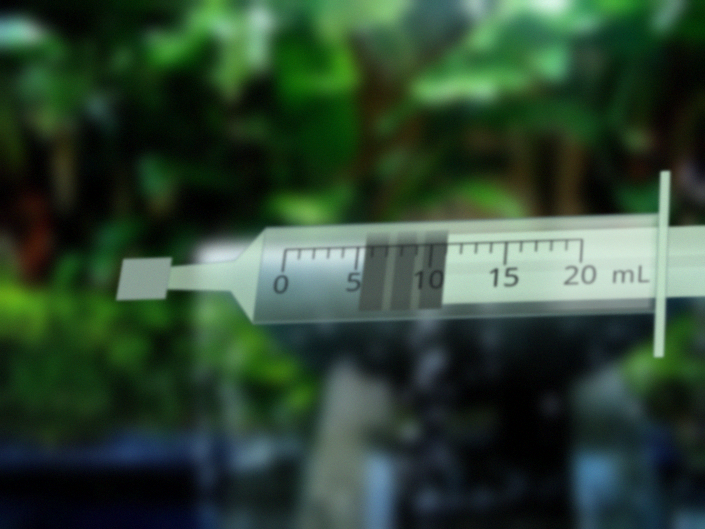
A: 5.5 mL
